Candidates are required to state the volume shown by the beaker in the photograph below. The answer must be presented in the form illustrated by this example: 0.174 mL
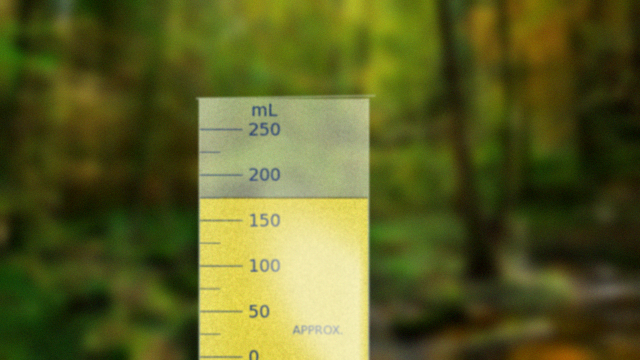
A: 175 mL
